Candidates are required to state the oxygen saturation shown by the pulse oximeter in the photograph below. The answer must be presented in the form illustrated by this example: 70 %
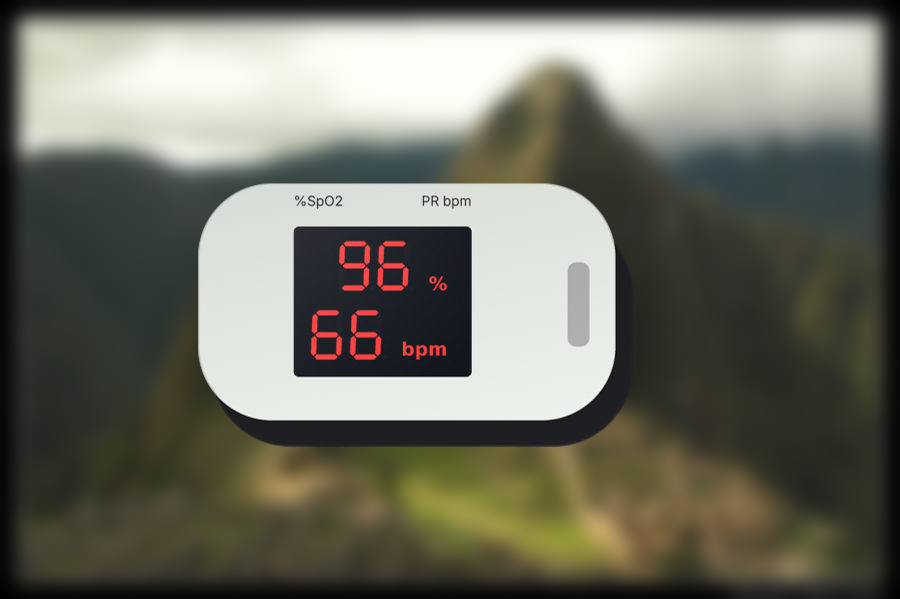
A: 96 %
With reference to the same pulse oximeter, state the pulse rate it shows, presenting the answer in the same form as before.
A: 66 bpm
